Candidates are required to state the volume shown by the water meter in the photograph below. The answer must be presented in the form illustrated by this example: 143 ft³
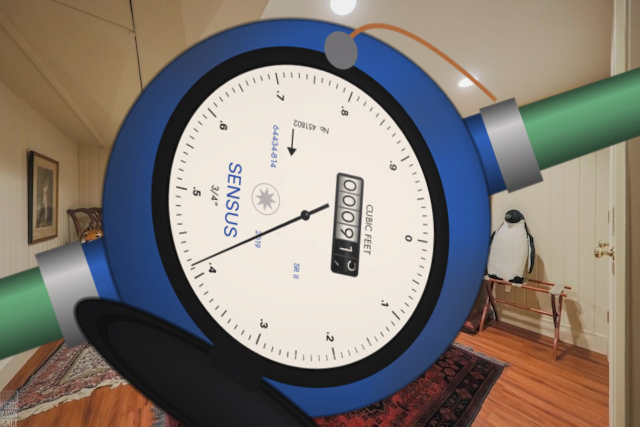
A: 915.41 ft³
